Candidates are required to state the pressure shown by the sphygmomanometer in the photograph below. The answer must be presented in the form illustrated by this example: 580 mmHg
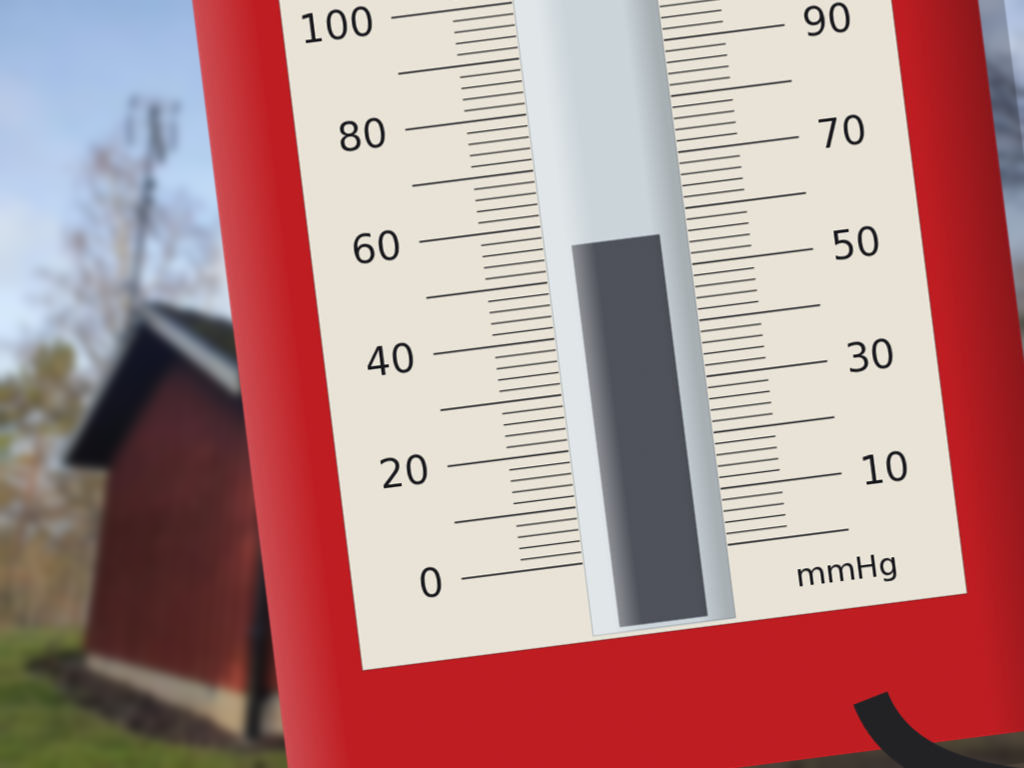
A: 56 mmHg
